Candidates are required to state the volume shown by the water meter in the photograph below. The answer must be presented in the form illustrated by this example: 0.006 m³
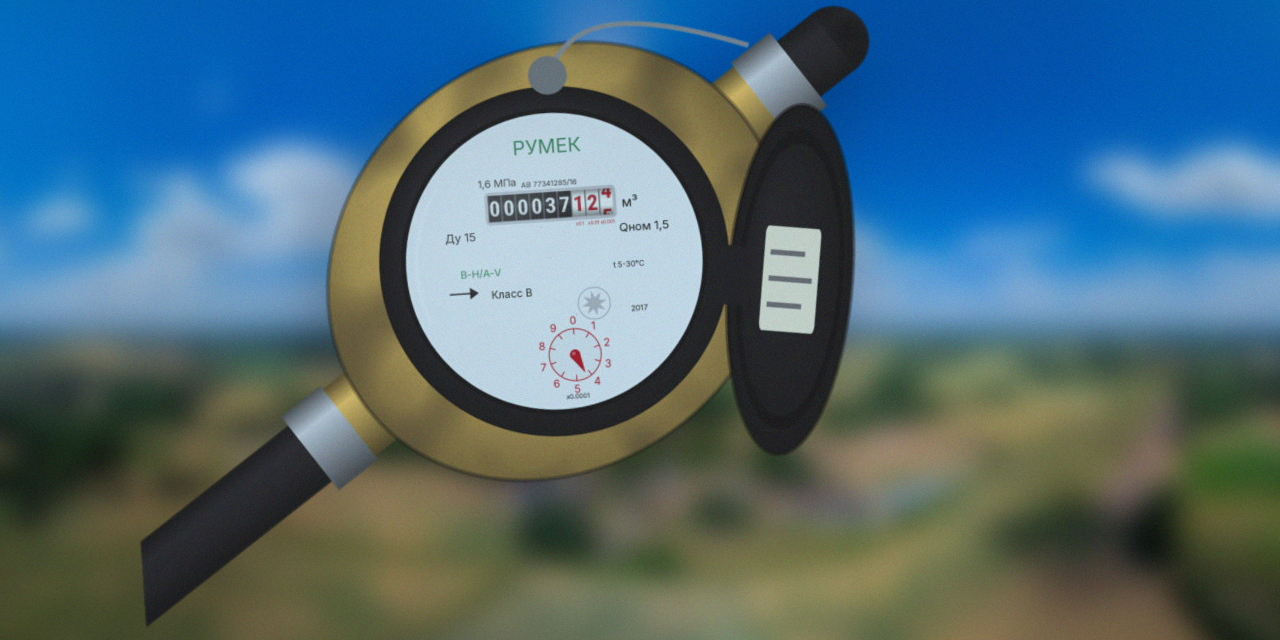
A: 37.1244 m³
